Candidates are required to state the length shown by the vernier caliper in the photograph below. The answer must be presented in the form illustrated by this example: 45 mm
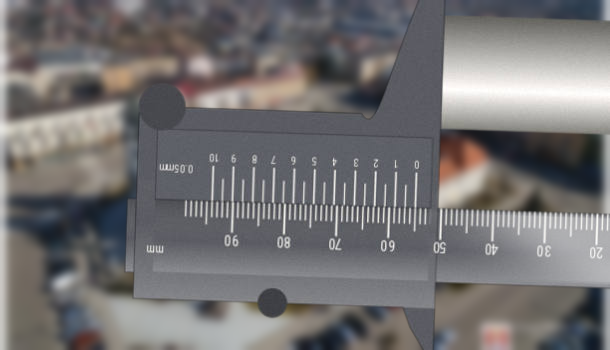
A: 55.0 mm
